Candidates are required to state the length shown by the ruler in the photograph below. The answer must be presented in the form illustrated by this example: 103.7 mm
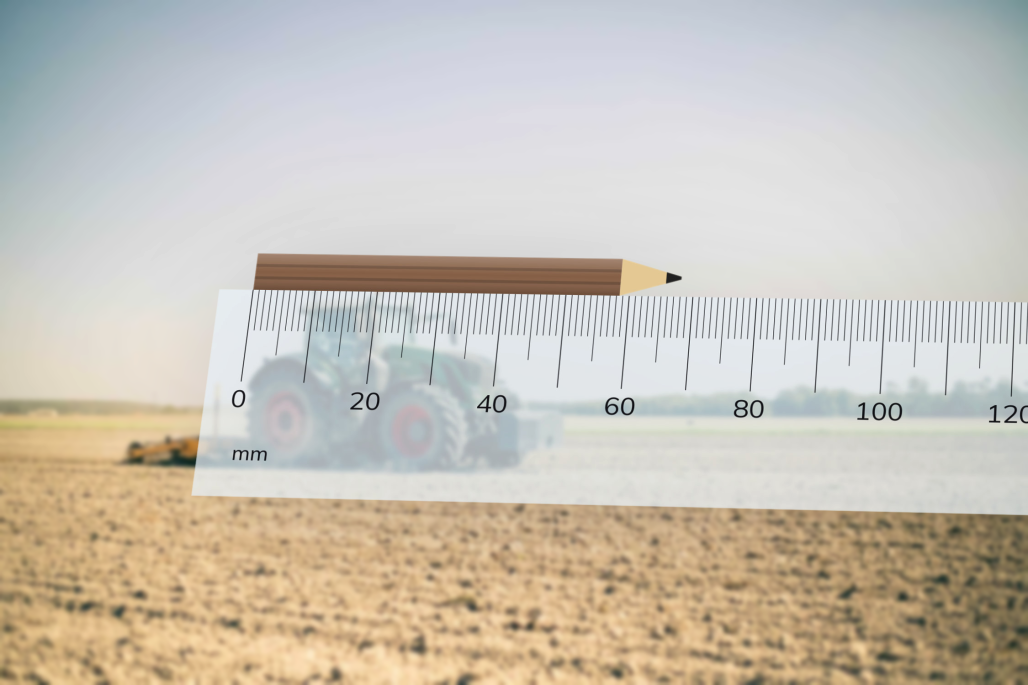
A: 68 mm
